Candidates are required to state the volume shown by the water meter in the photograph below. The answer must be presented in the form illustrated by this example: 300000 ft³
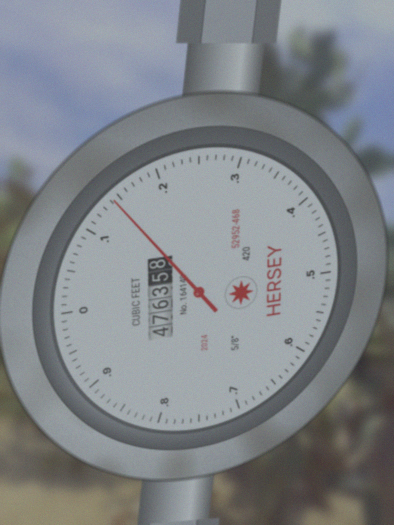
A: 476358.14 ft³
